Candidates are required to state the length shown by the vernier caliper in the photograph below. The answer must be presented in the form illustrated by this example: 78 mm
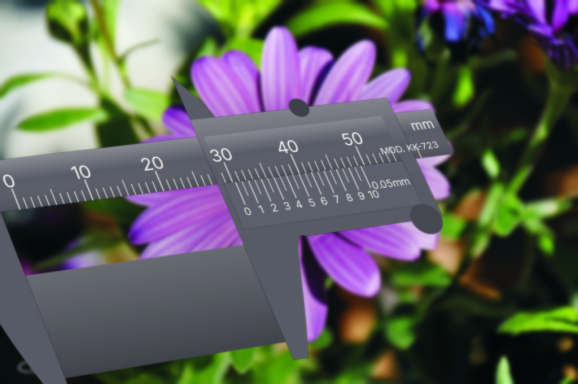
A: 30.4 mm
